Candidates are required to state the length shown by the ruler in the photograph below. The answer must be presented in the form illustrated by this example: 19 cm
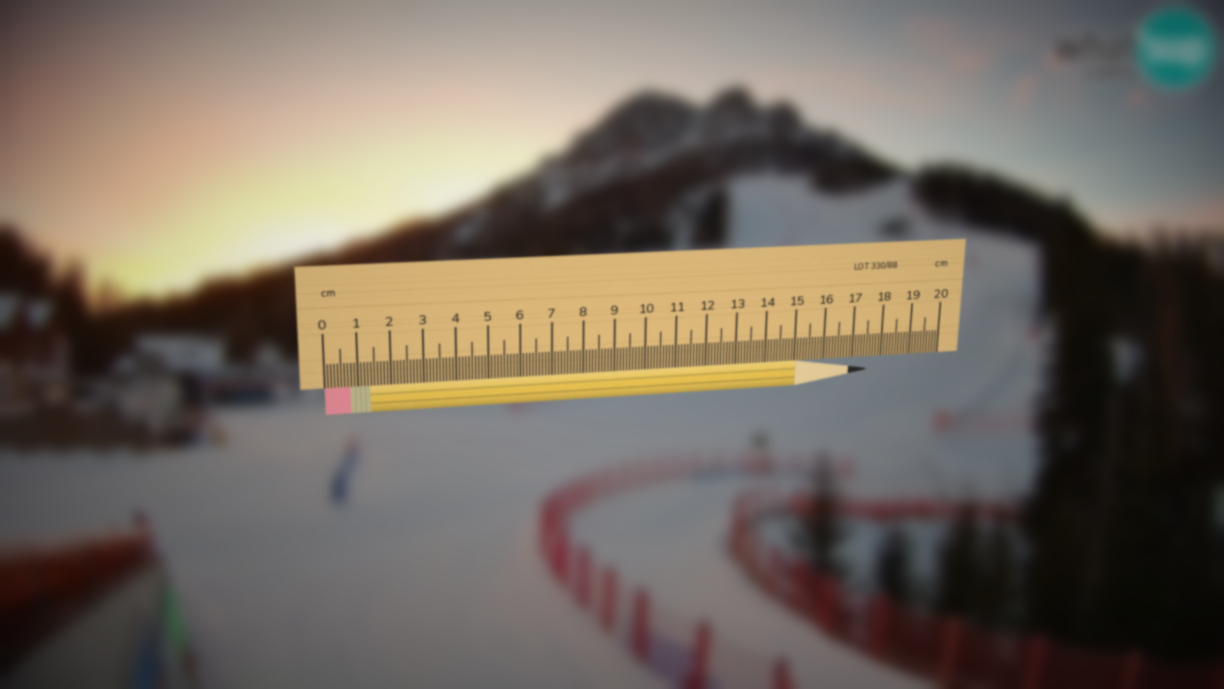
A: 17.5 cm
